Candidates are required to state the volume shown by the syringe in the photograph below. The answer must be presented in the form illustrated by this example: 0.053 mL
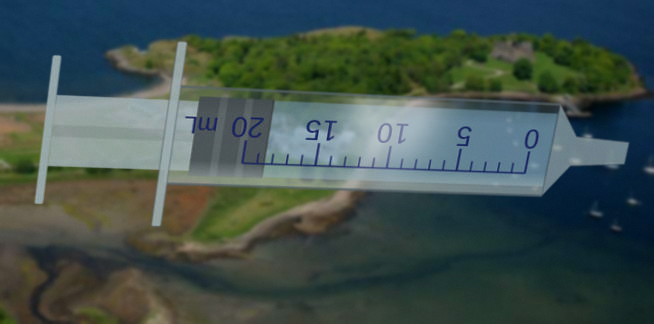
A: 18.5 mL
